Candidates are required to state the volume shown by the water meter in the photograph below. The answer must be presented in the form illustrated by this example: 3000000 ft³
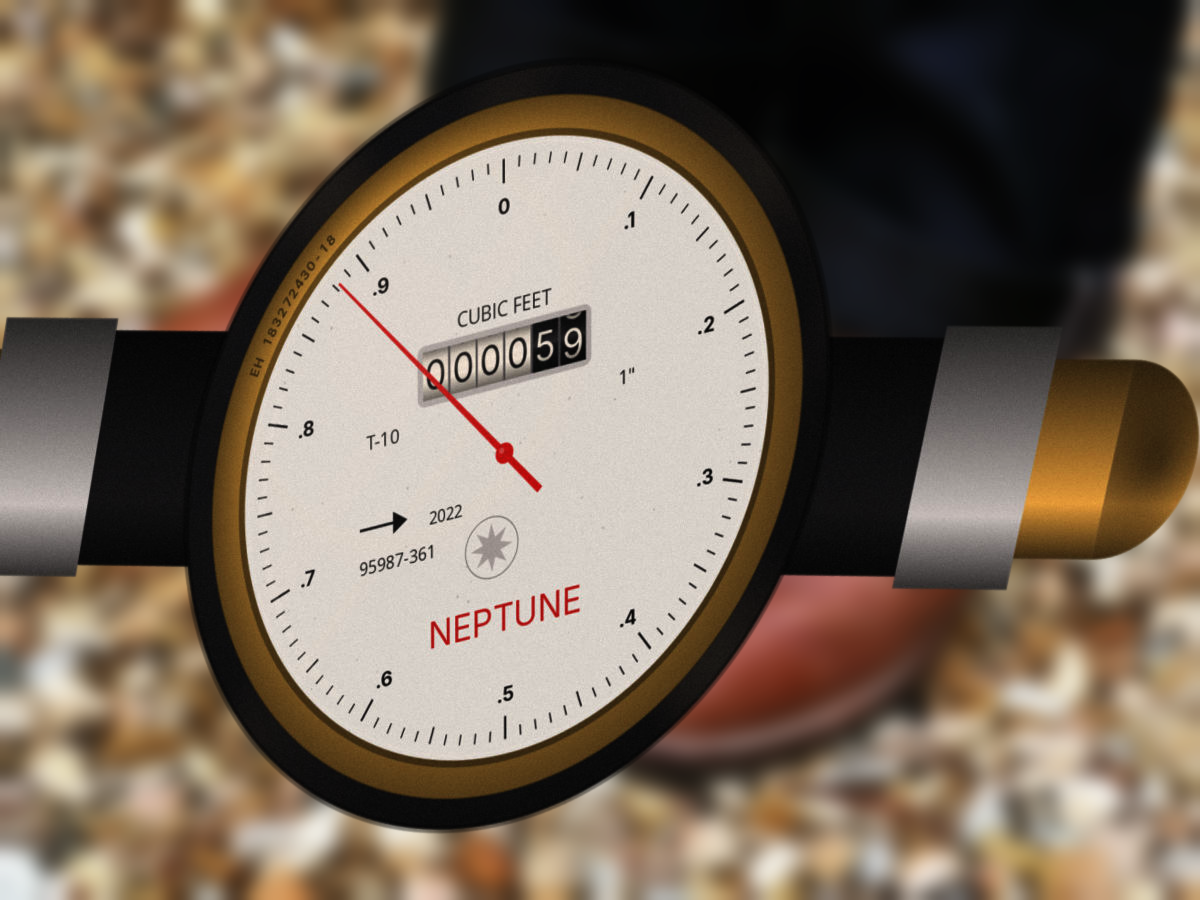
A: 58.88 ft³
